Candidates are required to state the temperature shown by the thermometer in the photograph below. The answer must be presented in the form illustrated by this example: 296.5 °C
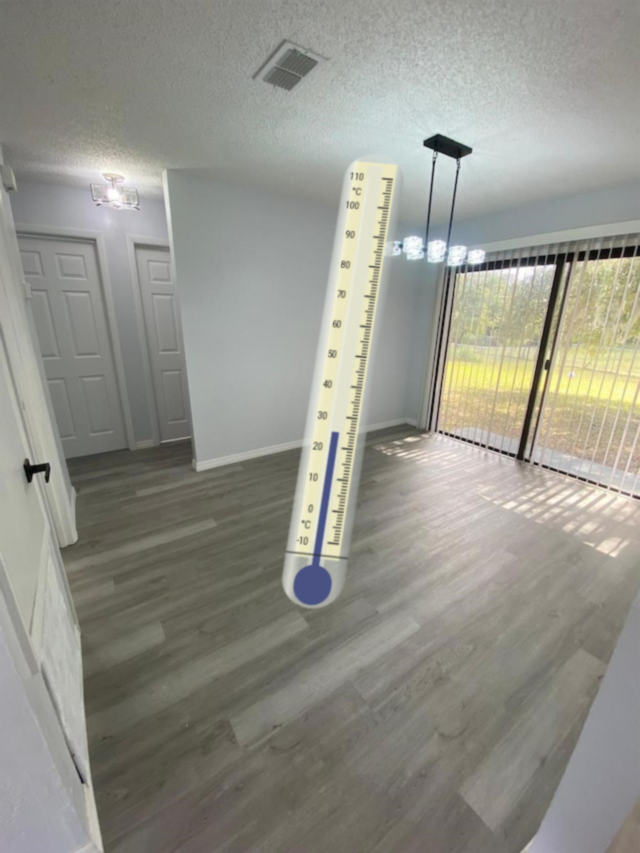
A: 25 °C
